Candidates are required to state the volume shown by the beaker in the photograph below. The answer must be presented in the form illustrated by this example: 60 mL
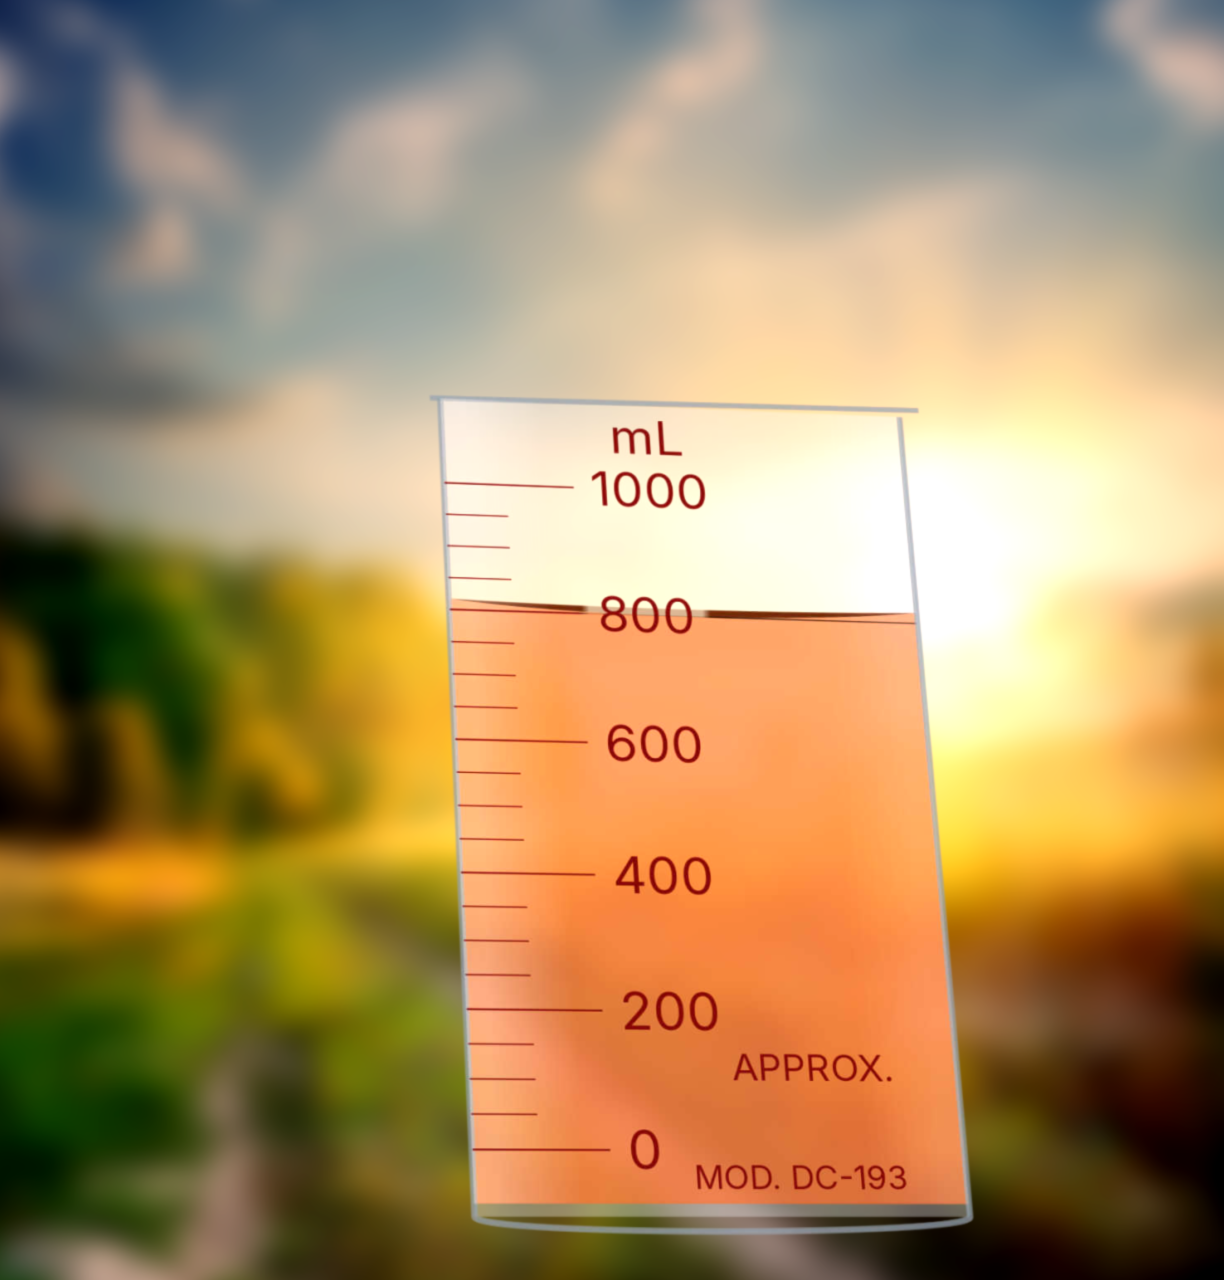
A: 800 mL
